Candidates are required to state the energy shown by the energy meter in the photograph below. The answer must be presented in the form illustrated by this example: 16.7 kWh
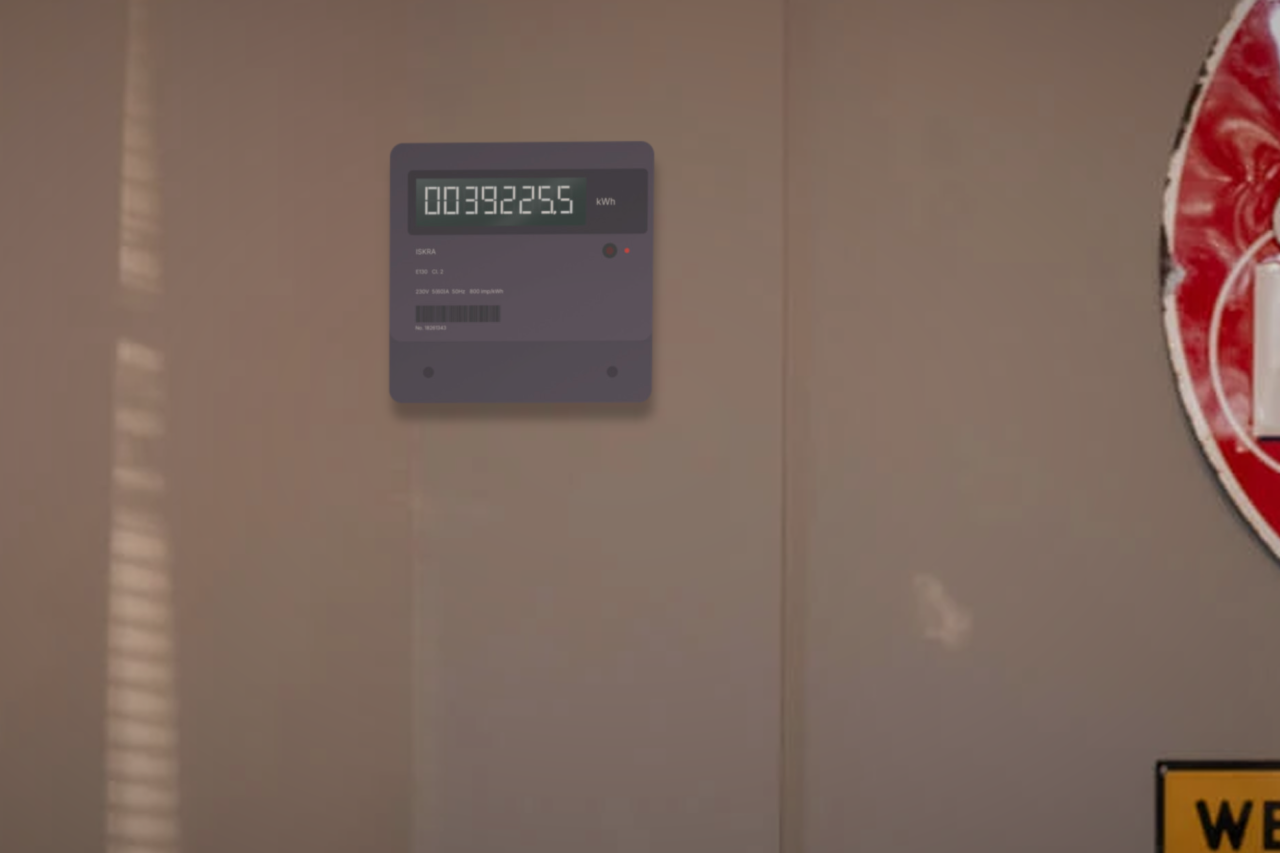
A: 39225.5 kWh
